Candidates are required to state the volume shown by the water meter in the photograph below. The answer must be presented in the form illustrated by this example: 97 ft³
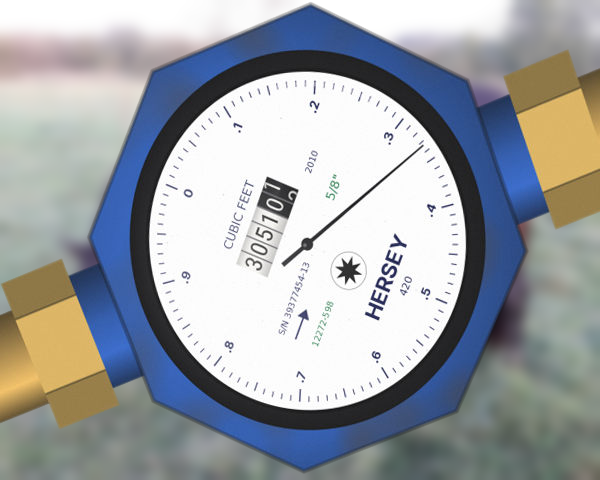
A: 305101.33 ft³
